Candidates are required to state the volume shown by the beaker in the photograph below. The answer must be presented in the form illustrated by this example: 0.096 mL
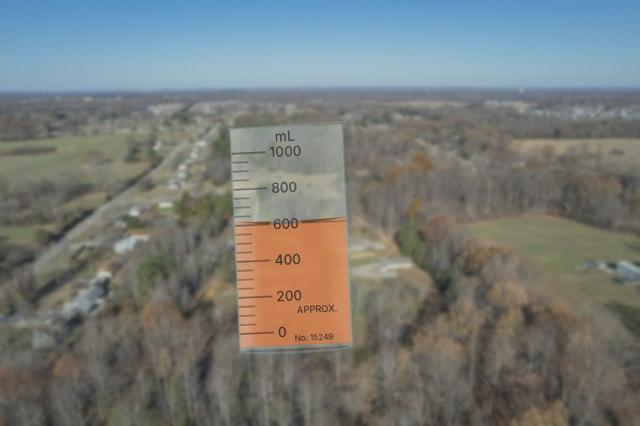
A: 600 mL
